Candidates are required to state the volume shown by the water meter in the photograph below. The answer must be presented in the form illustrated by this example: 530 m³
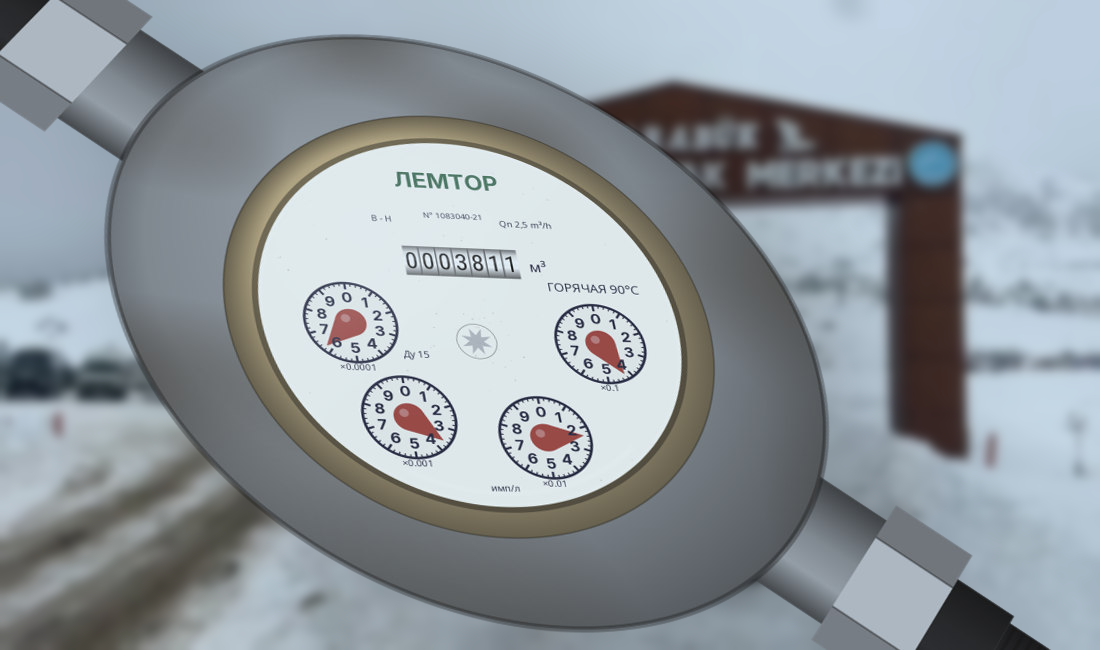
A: 3811.4236 m³
